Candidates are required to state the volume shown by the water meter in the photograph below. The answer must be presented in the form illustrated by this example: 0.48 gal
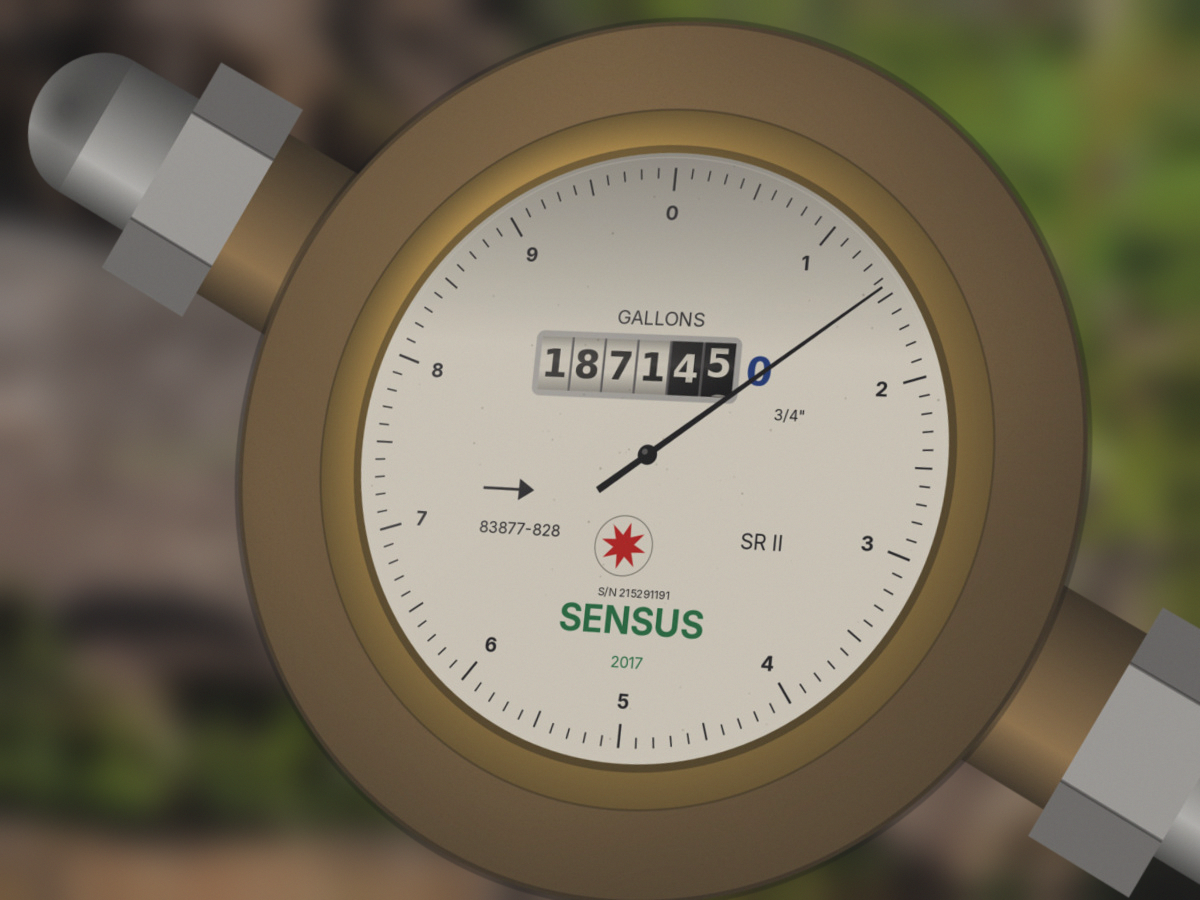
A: 1871451.4 gal
